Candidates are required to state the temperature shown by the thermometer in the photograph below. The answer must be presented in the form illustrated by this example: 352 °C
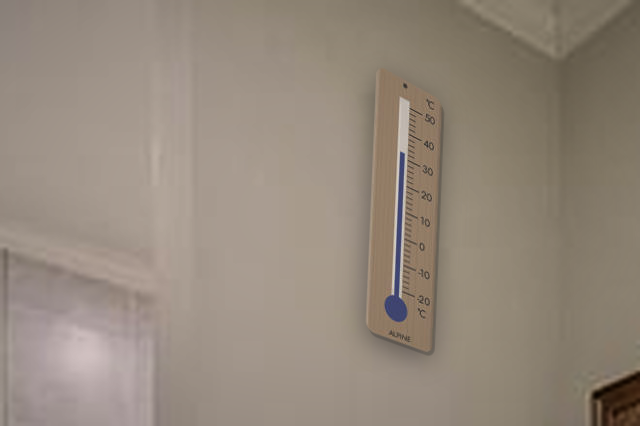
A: 32 °C
